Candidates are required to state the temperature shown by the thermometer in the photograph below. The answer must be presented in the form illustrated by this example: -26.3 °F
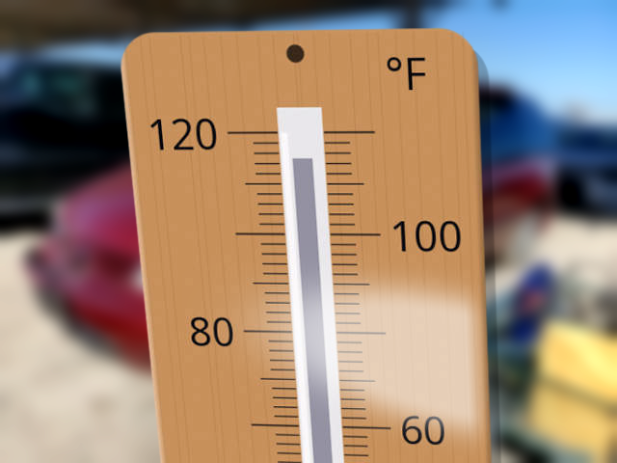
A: 115 °F
